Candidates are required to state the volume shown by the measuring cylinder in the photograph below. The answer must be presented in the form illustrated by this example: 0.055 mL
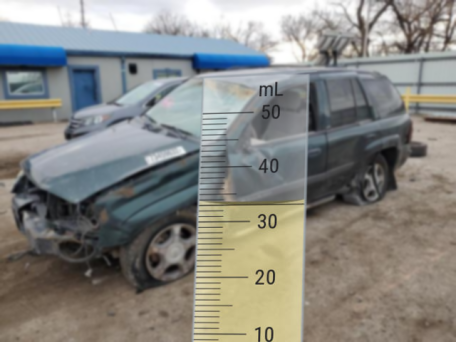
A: 33 mL
